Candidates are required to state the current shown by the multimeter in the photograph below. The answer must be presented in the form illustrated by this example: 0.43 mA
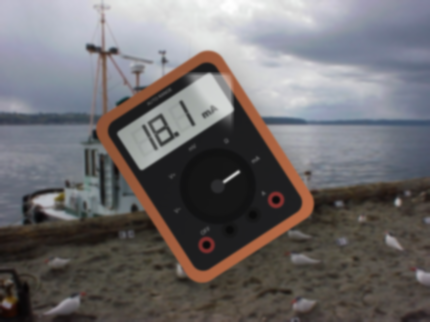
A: 18.1 mA
